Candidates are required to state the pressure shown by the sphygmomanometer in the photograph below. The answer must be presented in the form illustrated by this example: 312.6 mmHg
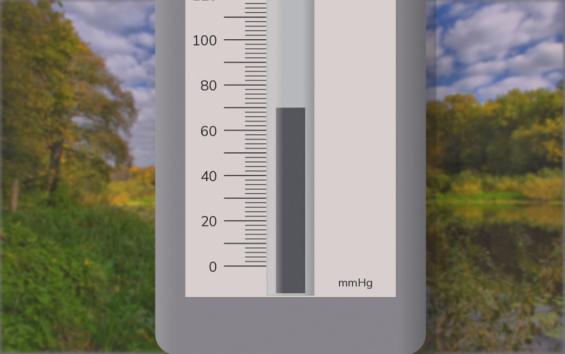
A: 70 mmHg
